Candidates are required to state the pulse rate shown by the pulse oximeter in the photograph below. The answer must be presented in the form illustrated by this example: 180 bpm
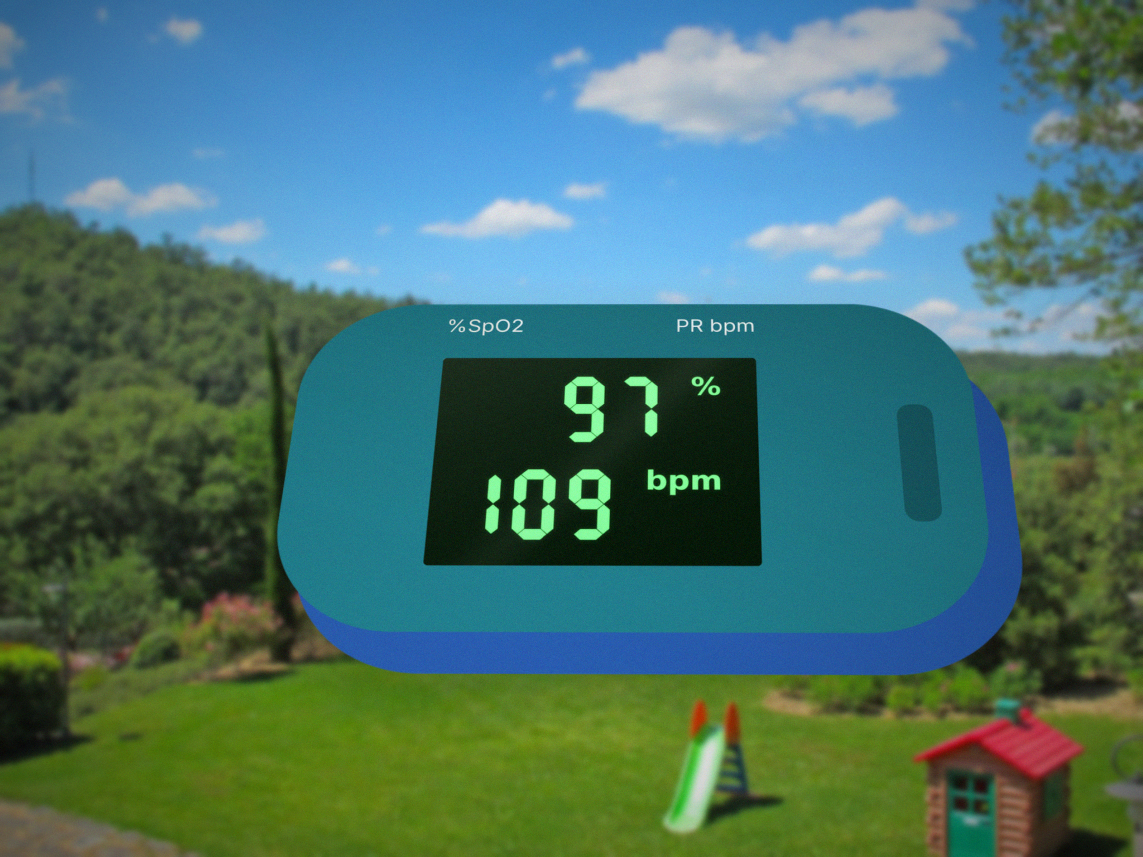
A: 109 bpm
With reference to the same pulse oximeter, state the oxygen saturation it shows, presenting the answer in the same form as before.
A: 97 %
